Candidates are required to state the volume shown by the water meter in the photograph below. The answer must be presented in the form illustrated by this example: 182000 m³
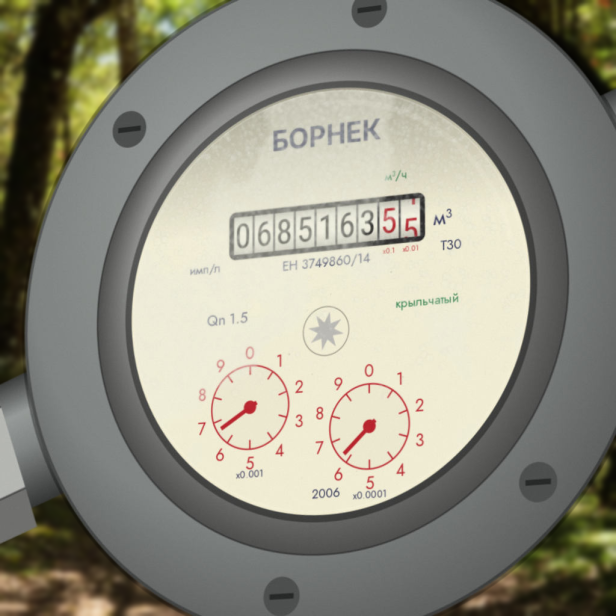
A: 685163.5466 m³
